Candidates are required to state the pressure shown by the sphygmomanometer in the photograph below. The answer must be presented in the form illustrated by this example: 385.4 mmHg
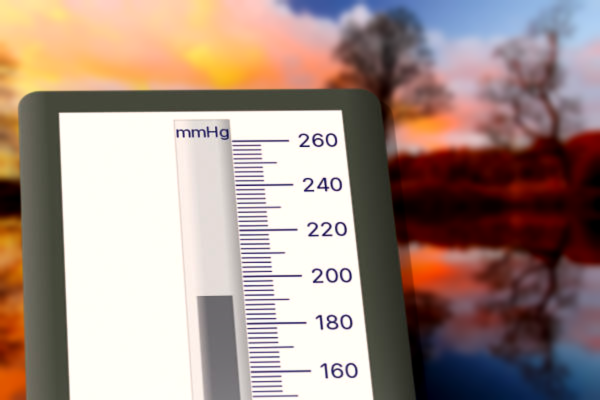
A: 192 mmHg
